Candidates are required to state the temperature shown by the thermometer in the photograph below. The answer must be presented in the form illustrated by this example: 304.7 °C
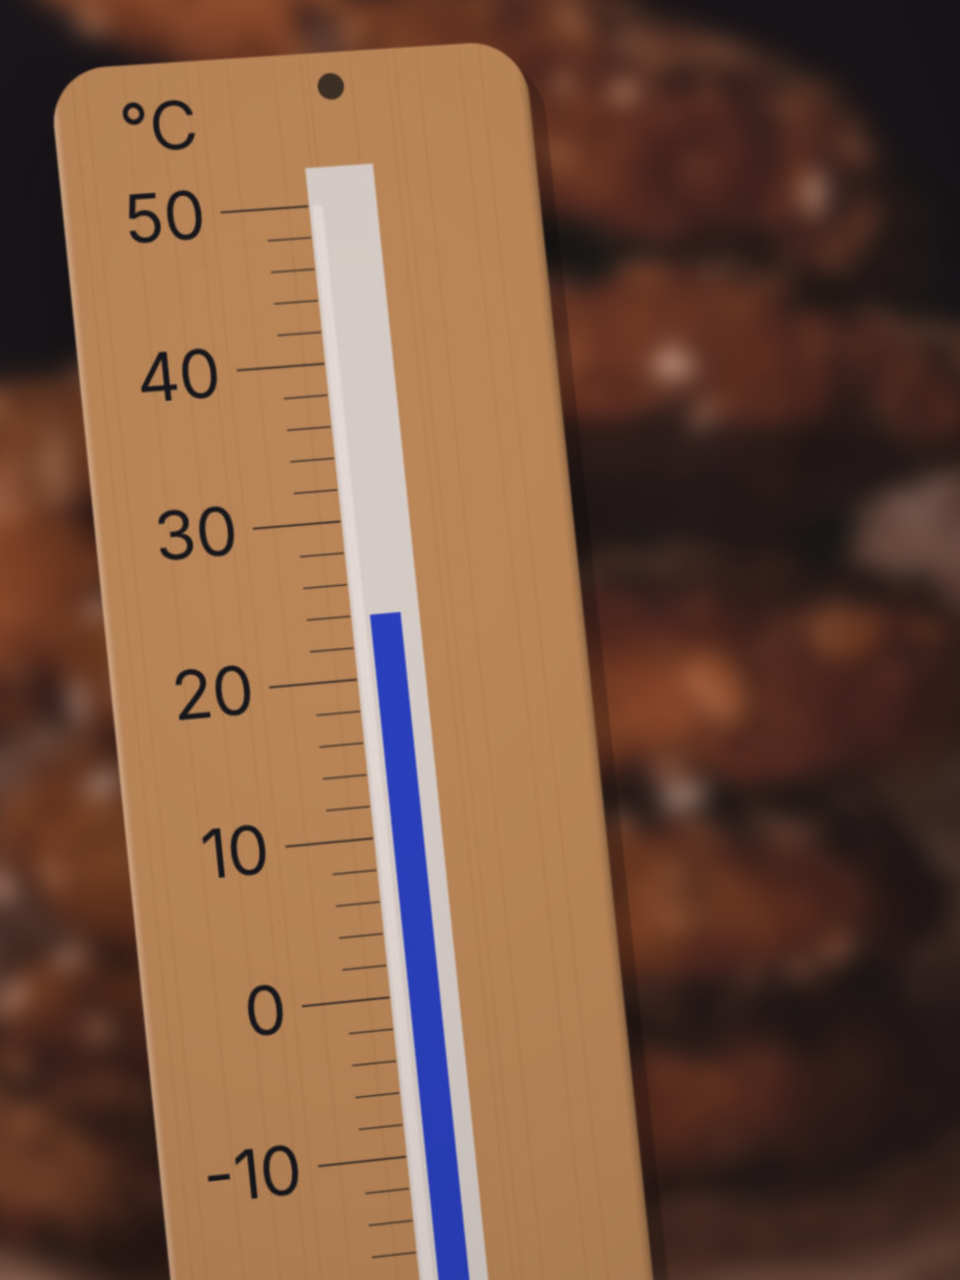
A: 24 °C
